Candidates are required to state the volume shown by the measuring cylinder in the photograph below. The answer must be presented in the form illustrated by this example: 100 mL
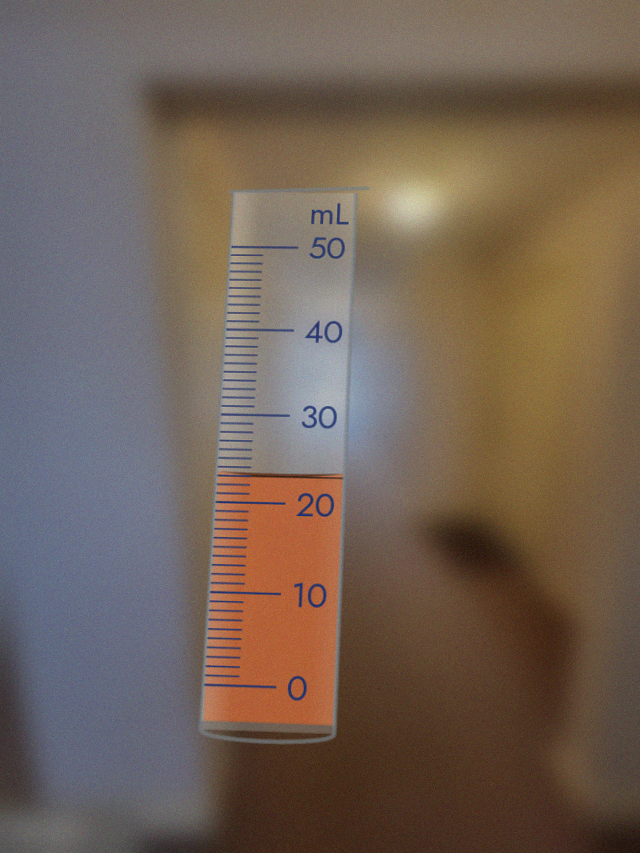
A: 23 mL
